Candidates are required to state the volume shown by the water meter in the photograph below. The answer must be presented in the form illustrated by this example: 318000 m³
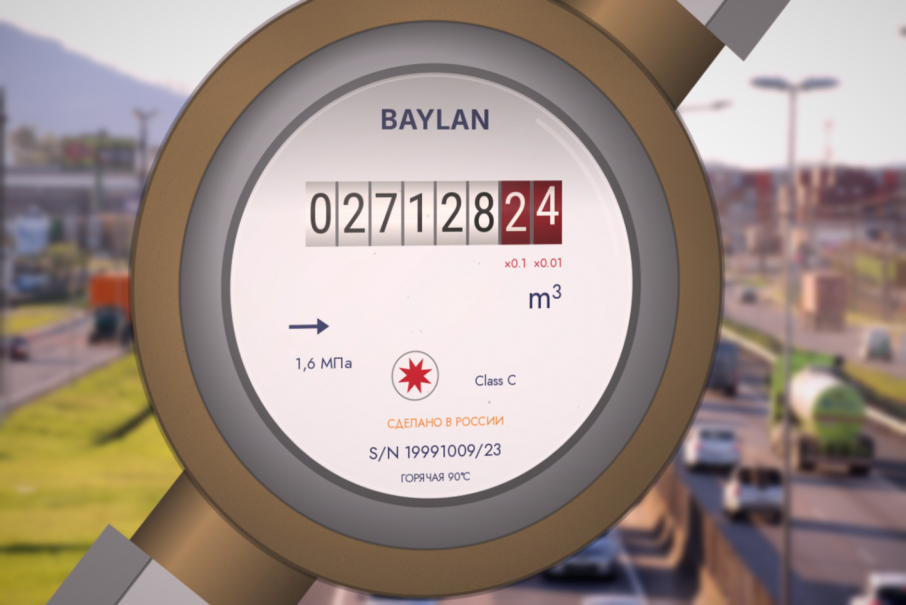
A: 27128.24 m³
